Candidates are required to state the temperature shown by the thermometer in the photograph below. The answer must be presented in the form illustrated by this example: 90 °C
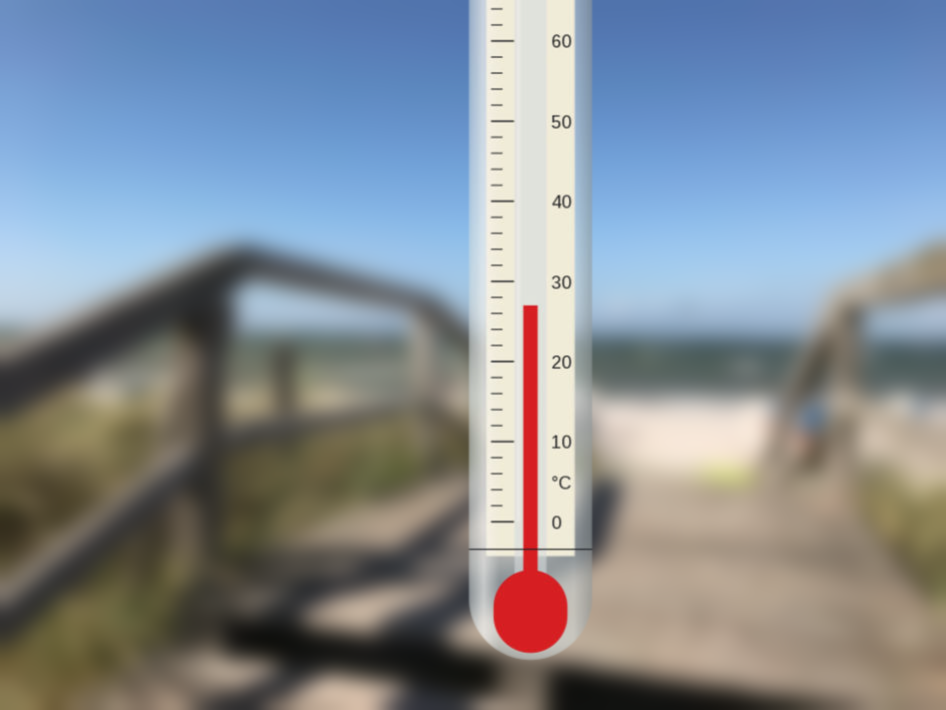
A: 27 °C
